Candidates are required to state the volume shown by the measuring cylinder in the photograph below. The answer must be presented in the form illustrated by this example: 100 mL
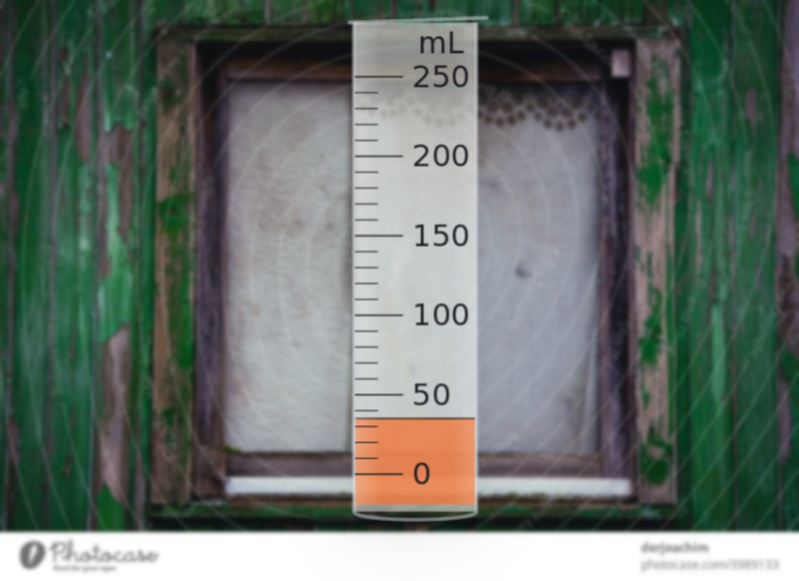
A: 35 mL
